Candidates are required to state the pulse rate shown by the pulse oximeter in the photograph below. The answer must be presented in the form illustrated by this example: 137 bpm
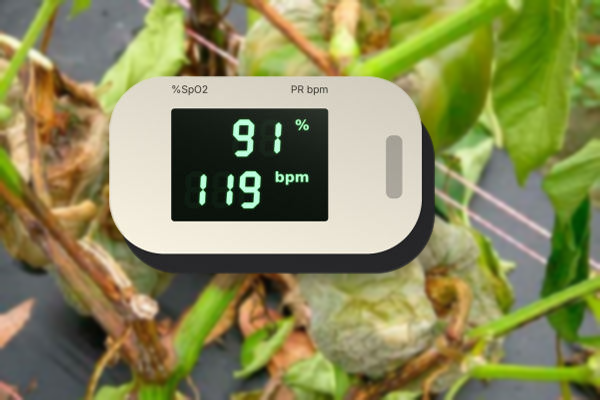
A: 119 bpm
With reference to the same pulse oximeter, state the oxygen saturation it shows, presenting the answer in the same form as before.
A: 91 %
